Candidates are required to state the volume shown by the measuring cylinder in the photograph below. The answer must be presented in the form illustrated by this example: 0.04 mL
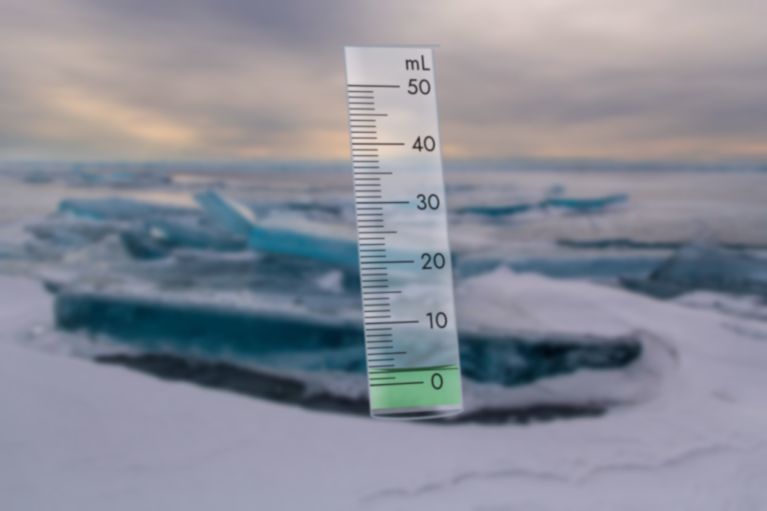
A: 2 mL
